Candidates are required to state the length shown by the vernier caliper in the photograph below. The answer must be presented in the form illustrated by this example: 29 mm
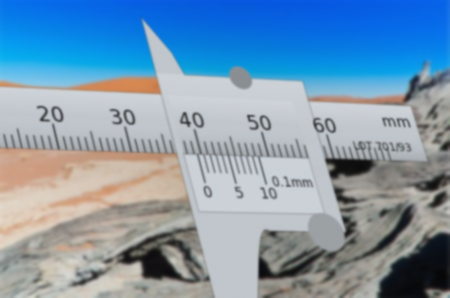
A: 39.5 mm
